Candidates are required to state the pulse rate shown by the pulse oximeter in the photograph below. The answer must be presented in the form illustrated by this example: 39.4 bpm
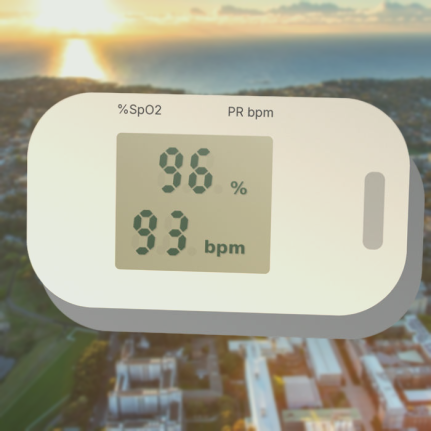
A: 93 bpm
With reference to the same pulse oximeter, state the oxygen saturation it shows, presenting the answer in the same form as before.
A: 96 %
